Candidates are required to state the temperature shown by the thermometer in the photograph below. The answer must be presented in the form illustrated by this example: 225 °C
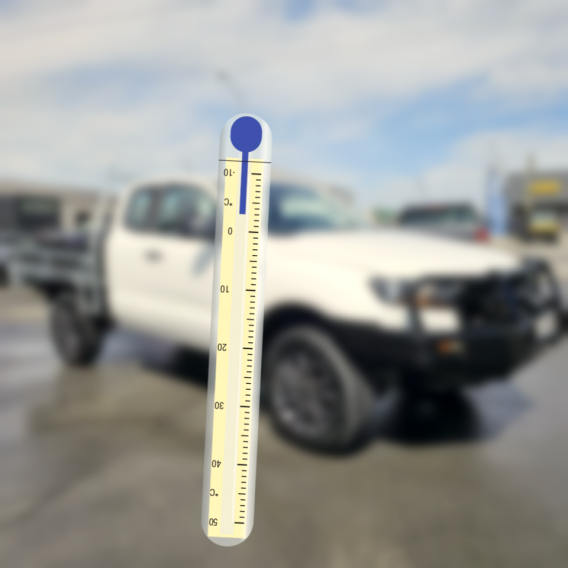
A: -3 °C
